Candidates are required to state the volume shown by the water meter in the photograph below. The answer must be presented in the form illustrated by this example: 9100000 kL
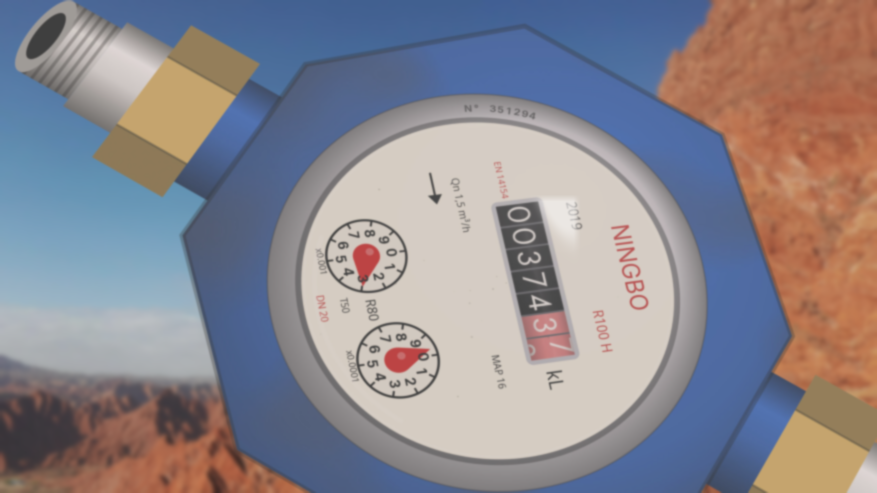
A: 374.3729 kL
